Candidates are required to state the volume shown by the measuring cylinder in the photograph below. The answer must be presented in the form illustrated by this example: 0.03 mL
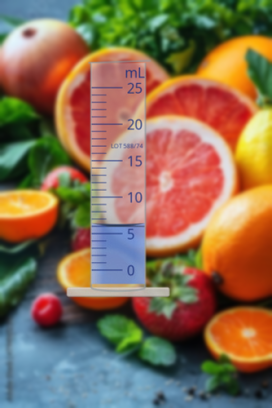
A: 6 mL
